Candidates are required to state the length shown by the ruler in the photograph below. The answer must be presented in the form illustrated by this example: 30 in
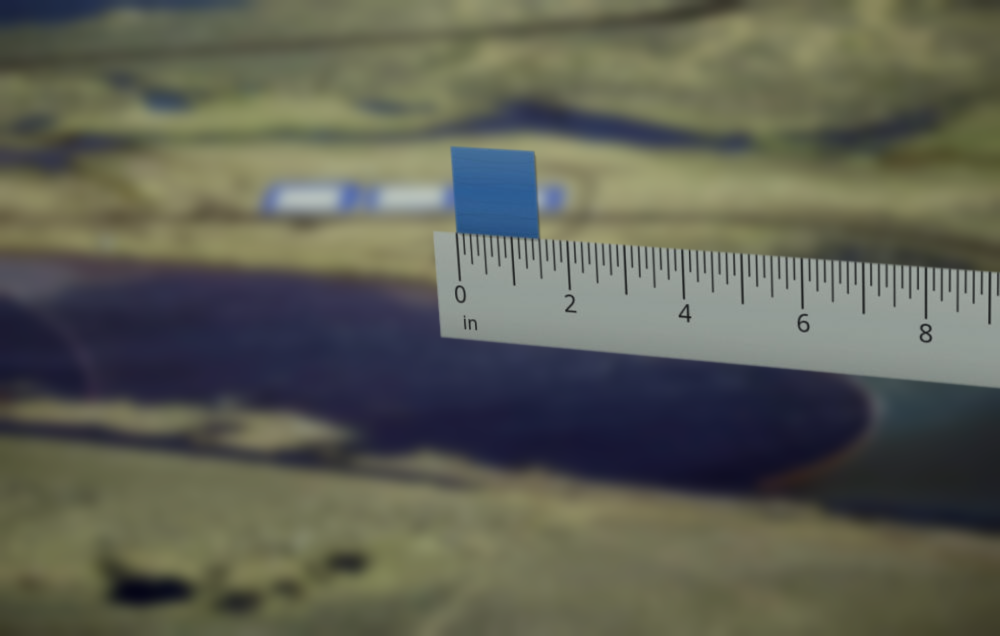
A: 1.5 in
